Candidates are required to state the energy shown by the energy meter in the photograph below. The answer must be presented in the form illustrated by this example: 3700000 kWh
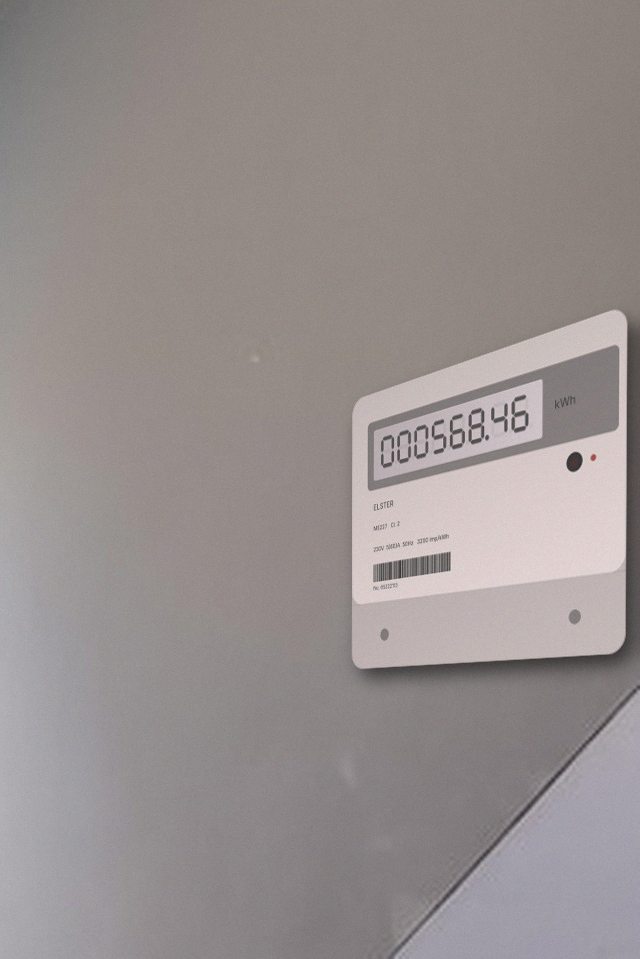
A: 568.46 kWh
